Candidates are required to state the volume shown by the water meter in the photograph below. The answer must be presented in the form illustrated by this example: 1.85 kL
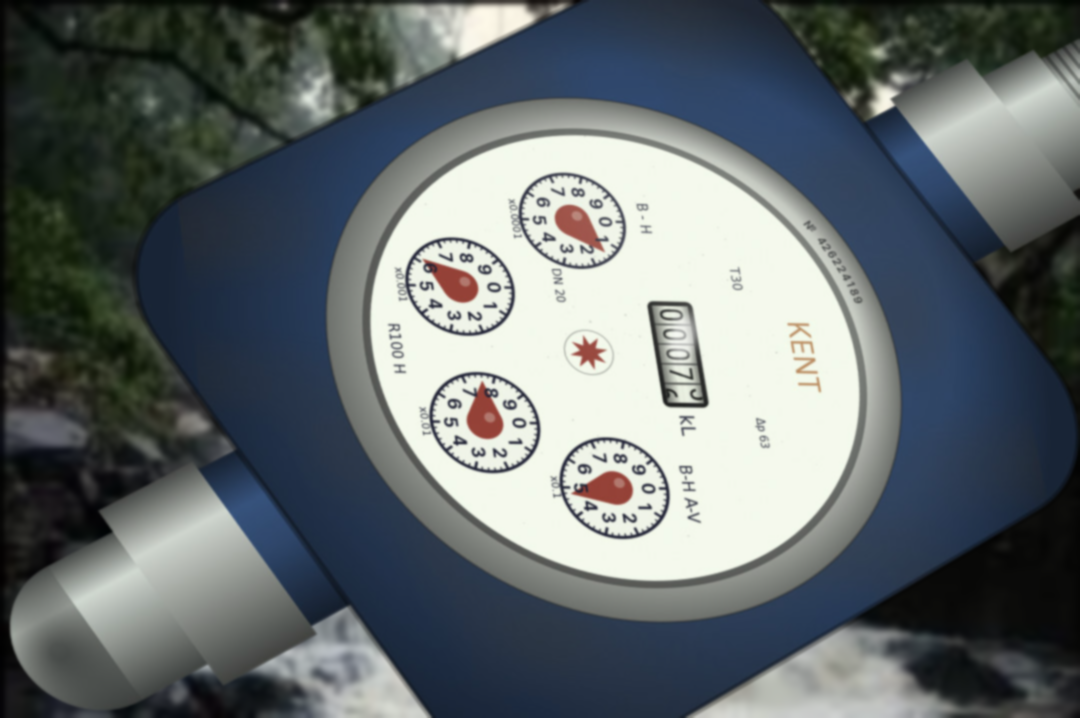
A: 75.4761 kL
